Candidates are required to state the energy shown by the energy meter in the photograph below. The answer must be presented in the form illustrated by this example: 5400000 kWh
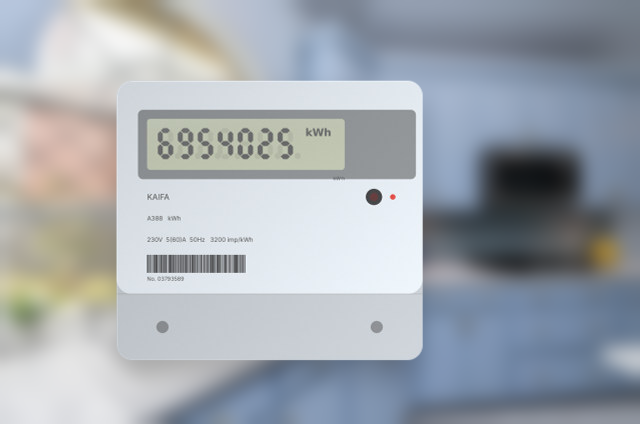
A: 6954025 kWh
